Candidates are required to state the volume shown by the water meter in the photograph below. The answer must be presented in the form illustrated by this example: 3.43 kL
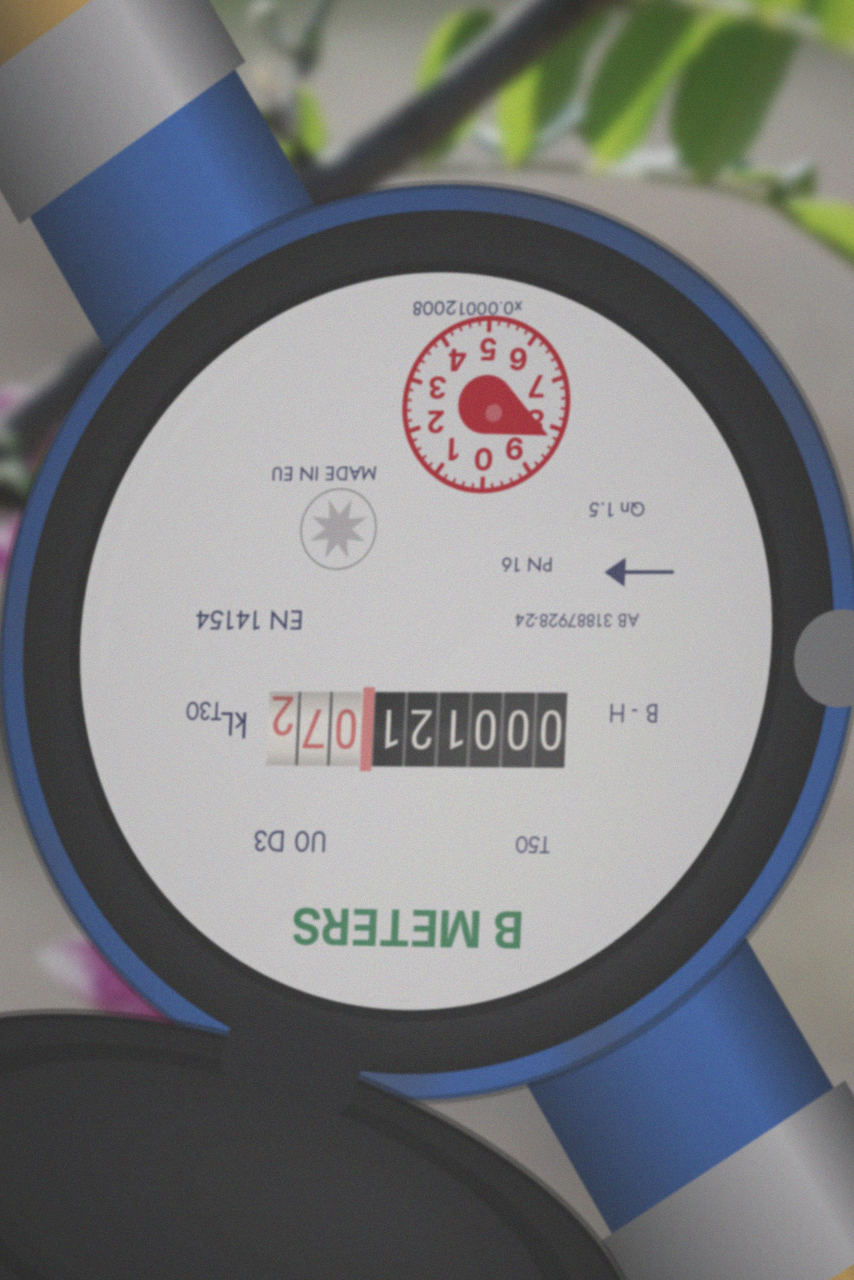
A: 121.0718 kL
